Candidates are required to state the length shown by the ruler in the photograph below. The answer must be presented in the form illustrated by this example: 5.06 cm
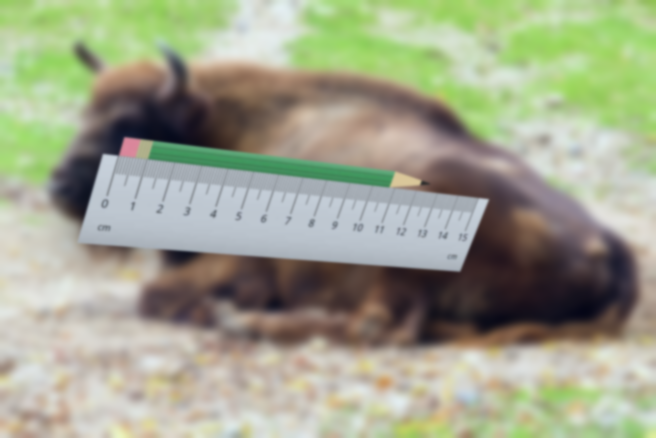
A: 12.5 cm
